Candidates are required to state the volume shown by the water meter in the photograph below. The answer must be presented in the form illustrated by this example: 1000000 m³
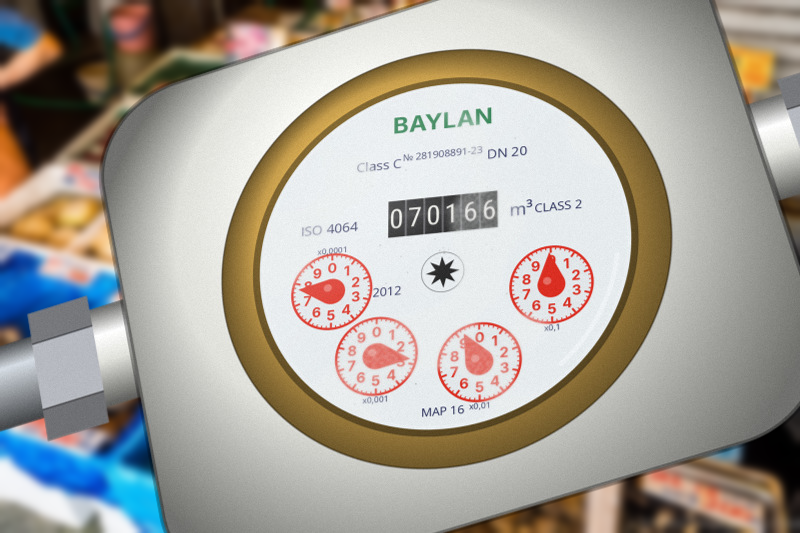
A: 70165.9927 m³
